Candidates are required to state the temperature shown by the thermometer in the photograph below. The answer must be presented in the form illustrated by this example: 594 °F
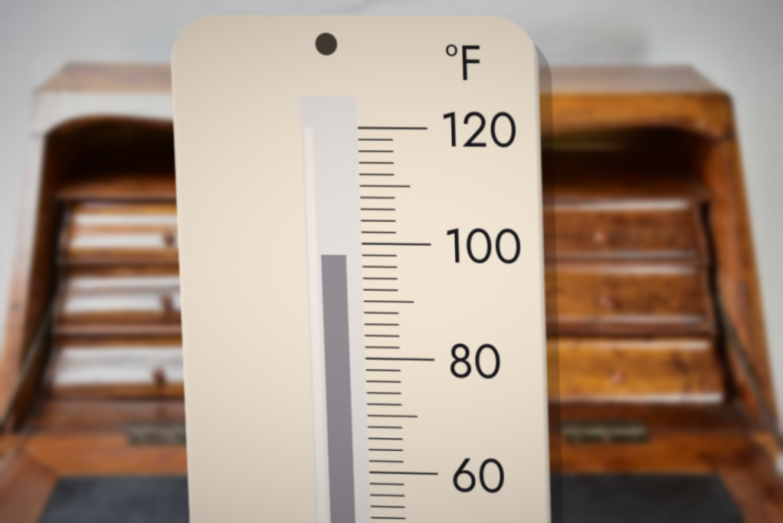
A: 98 °F
